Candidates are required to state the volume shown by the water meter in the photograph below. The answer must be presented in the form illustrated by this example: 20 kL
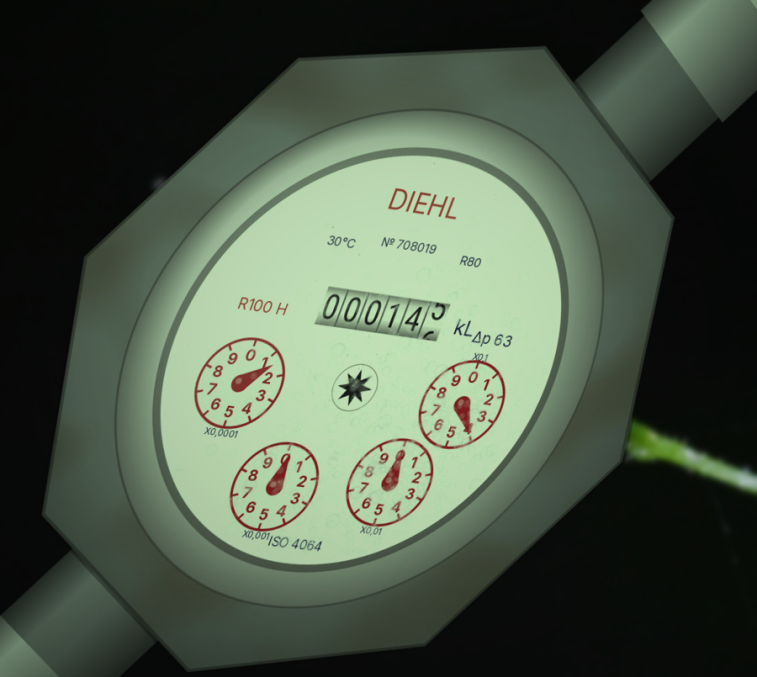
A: 145.4001 kL
